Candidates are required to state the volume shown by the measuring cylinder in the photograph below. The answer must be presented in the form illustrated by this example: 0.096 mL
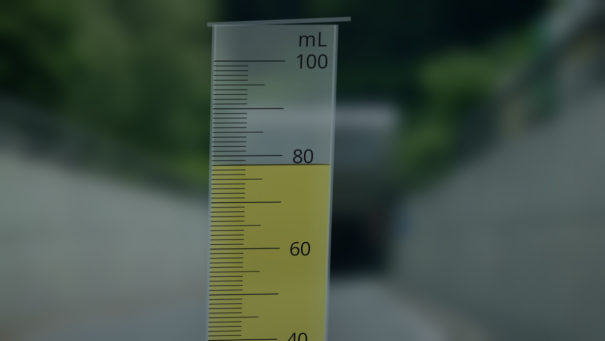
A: 78 mL
